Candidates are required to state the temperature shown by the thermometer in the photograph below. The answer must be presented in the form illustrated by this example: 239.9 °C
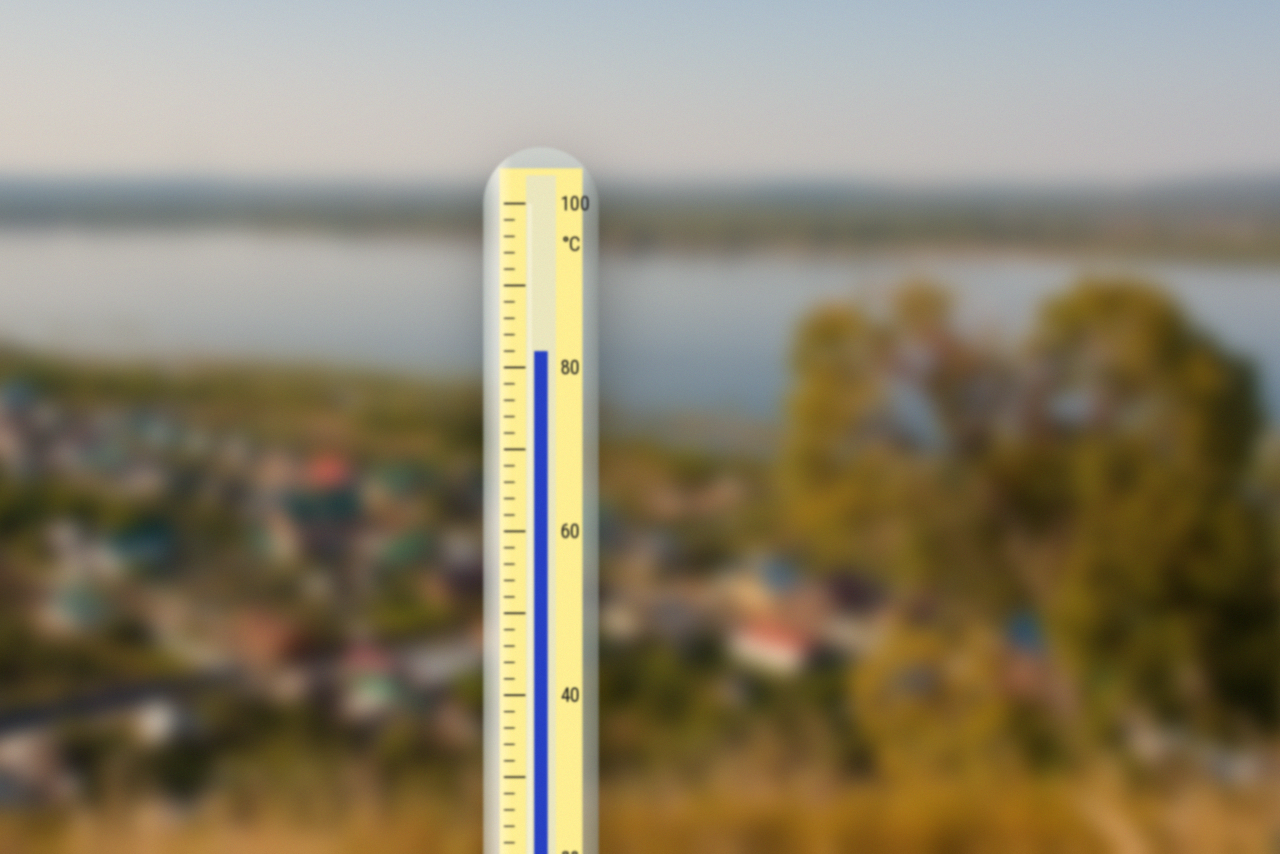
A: 82 °C
